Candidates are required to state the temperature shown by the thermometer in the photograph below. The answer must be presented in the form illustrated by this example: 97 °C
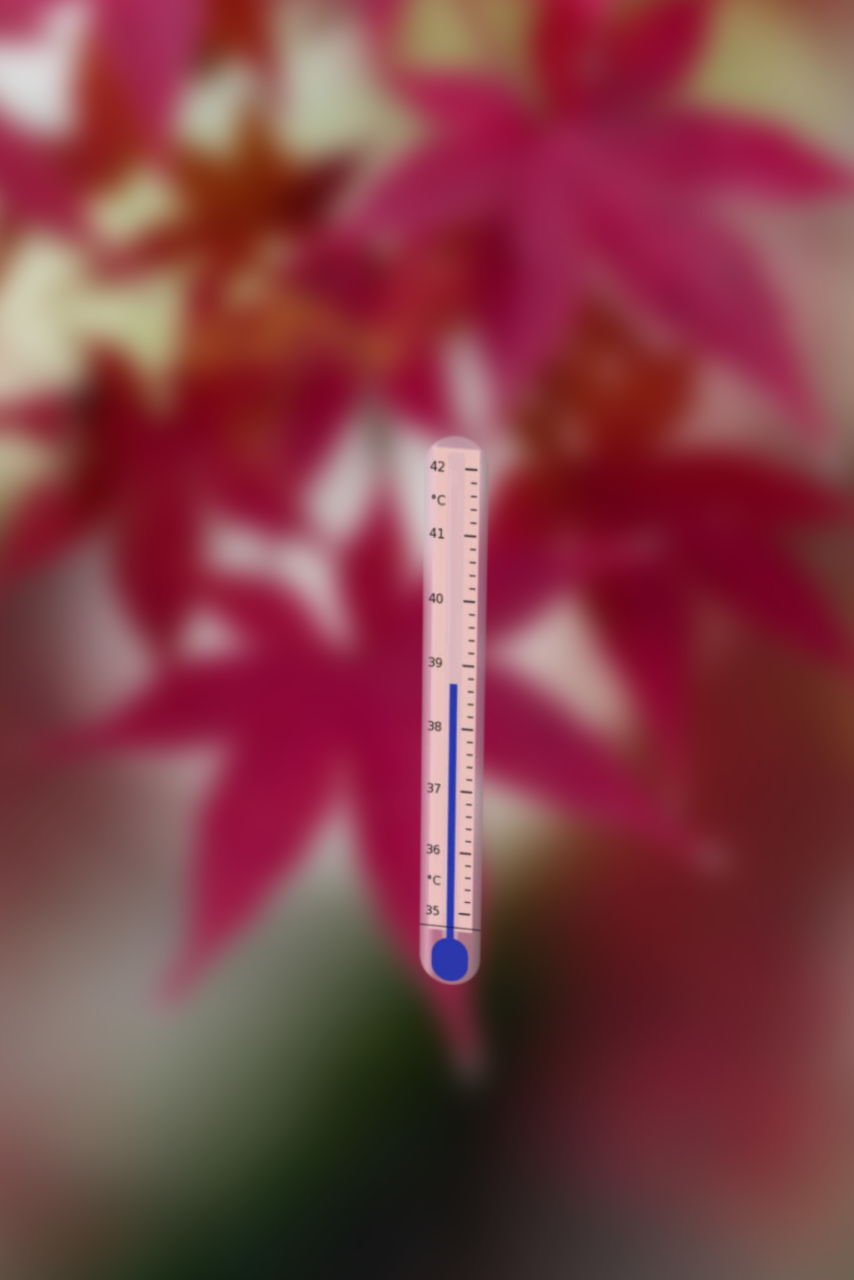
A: 38.7 °C
